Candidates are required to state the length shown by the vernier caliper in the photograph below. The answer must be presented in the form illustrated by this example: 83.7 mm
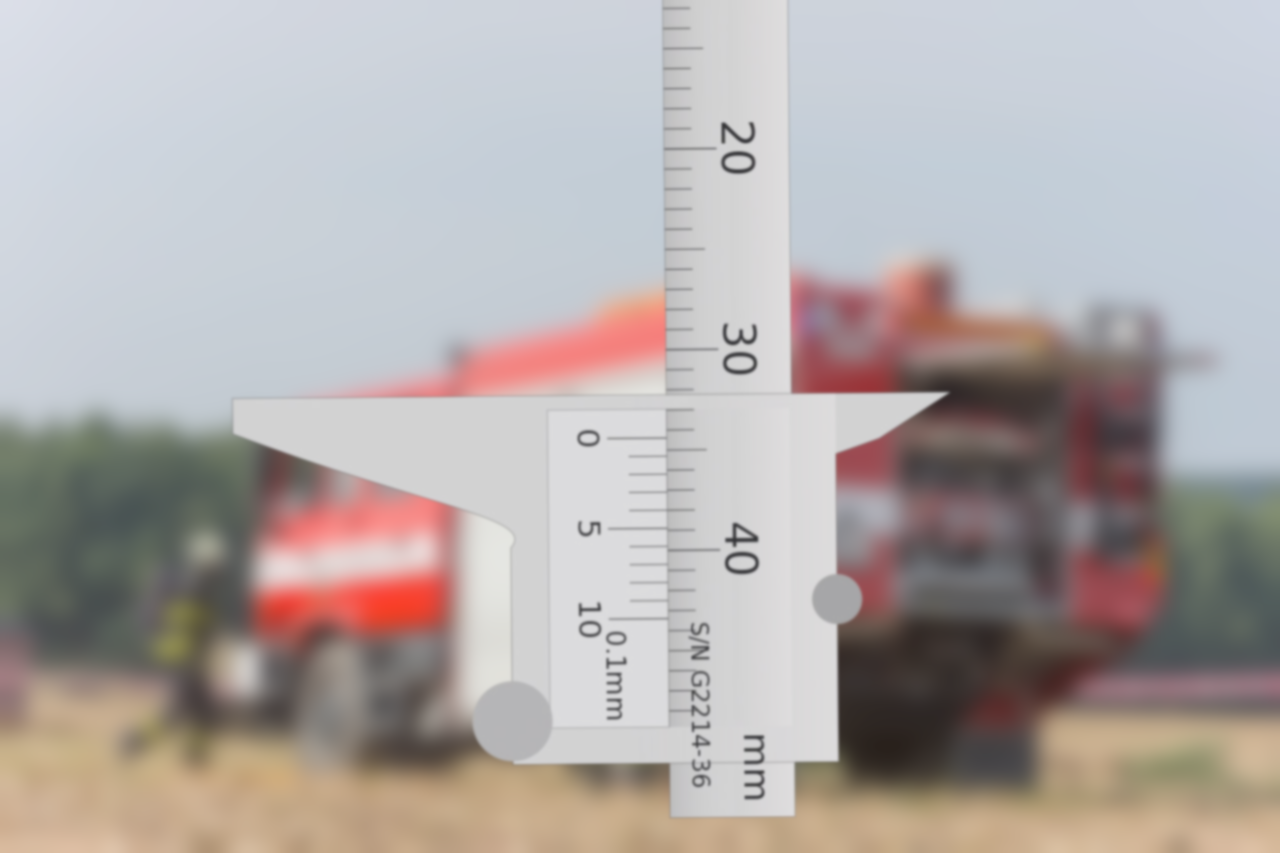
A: 34.4 mm
